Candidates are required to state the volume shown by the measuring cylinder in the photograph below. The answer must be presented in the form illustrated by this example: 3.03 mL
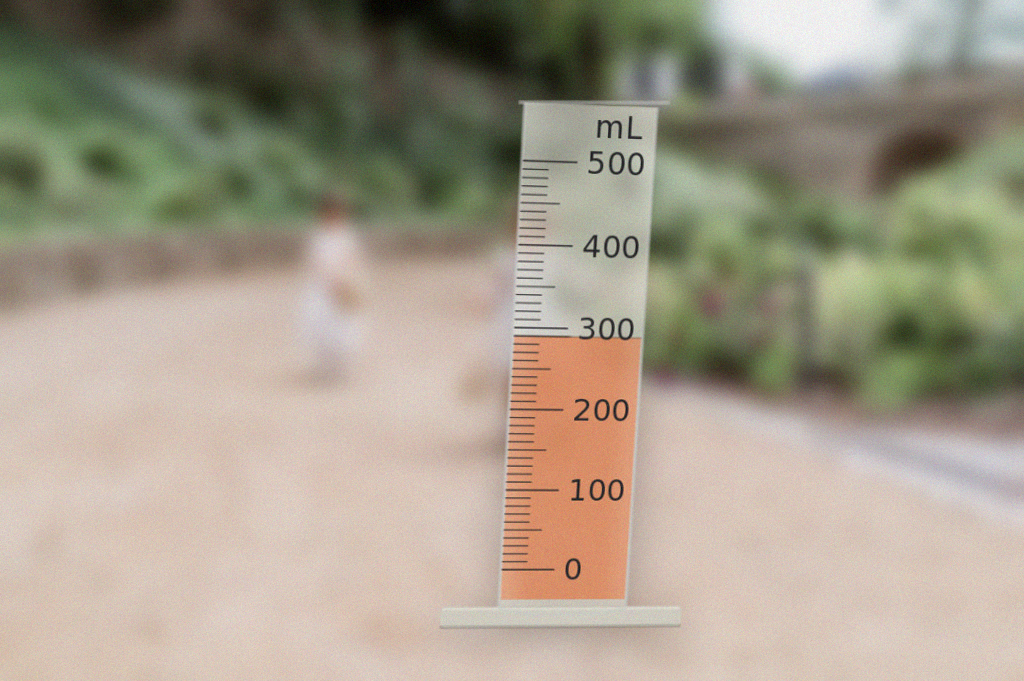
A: 290 mL
